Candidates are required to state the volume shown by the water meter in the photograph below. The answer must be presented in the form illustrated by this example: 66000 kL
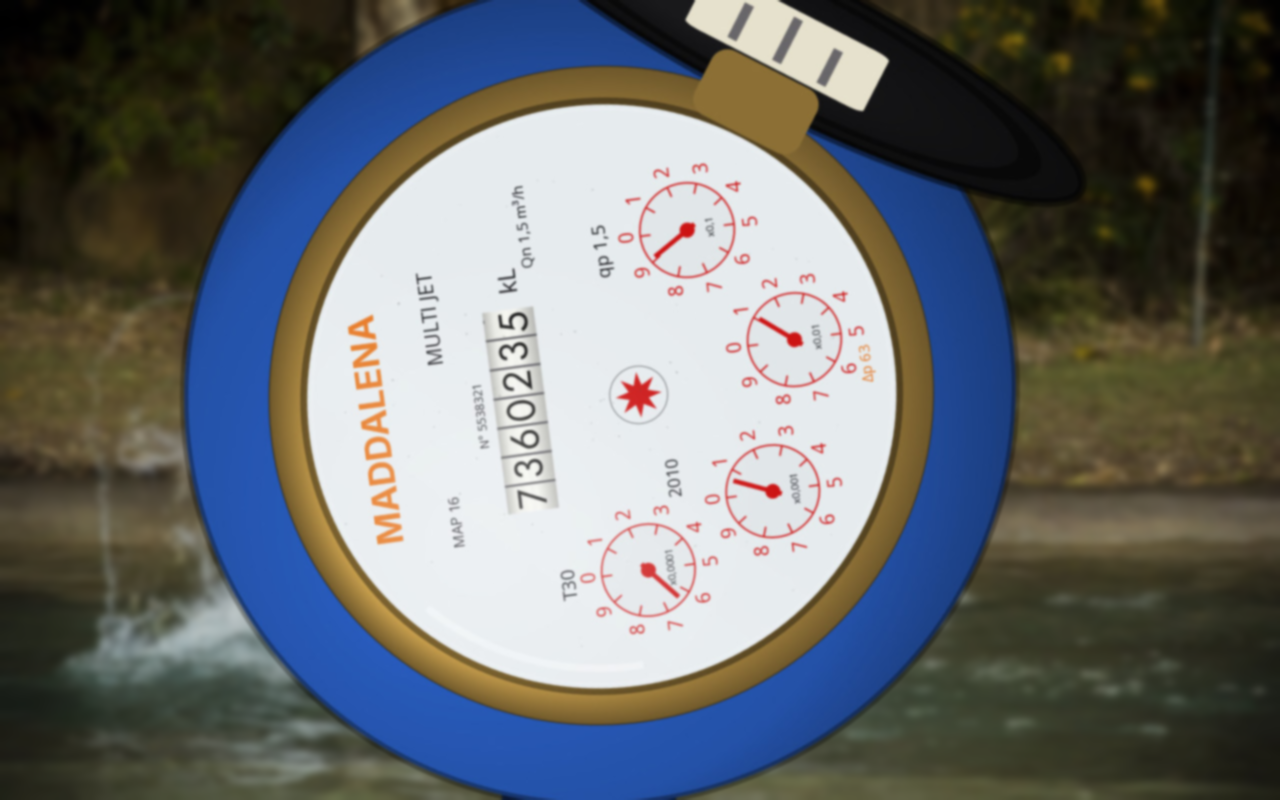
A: 7360234.9106 kL
